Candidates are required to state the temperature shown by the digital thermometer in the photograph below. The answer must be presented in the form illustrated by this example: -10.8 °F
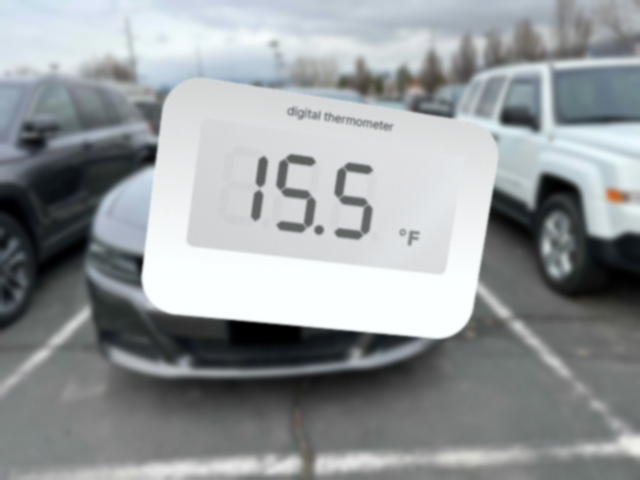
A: 15.5 °F
